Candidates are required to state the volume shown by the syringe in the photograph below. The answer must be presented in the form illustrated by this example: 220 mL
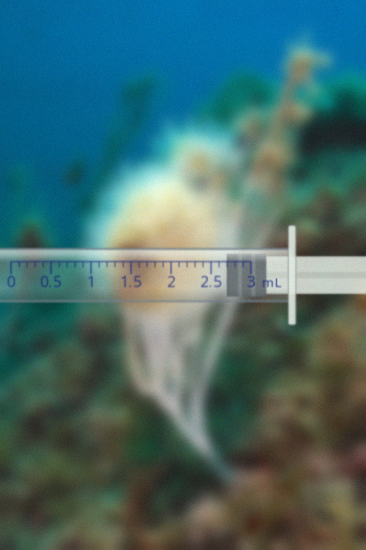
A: 2.7 mL
